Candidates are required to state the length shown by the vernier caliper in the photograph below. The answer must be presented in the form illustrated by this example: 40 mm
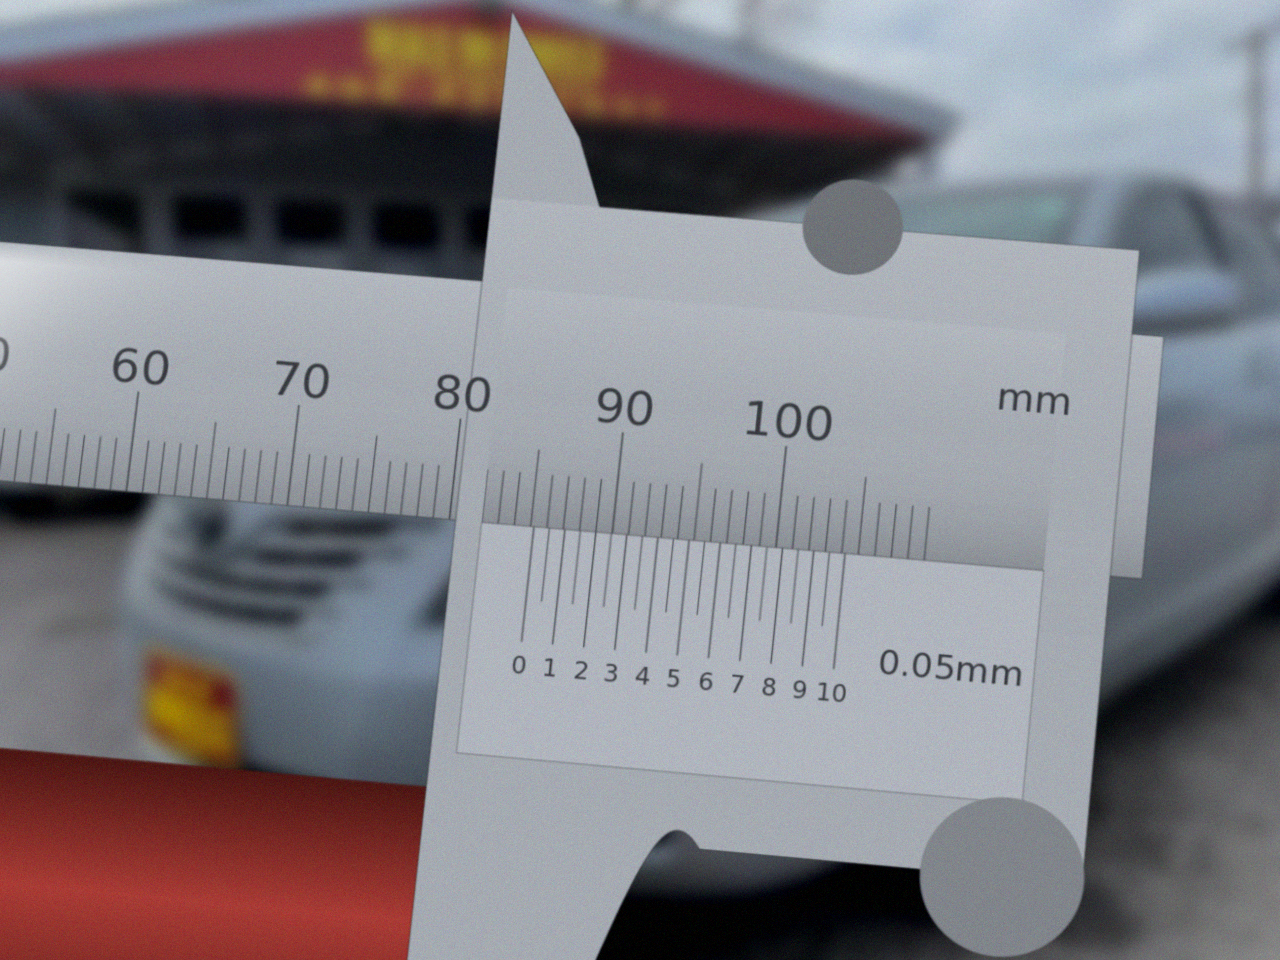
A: 85.2 mm
